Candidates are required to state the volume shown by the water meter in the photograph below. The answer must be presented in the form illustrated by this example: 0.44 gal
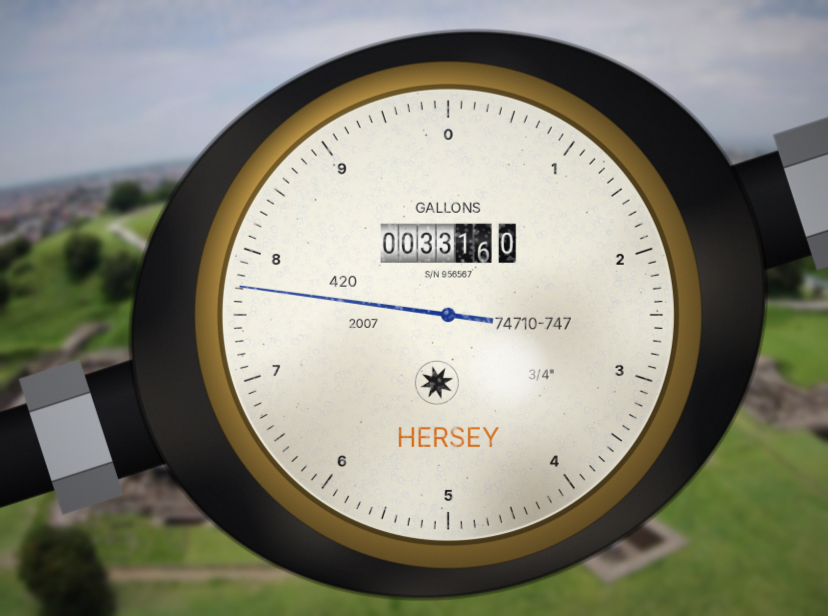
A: 33157.7 gal
